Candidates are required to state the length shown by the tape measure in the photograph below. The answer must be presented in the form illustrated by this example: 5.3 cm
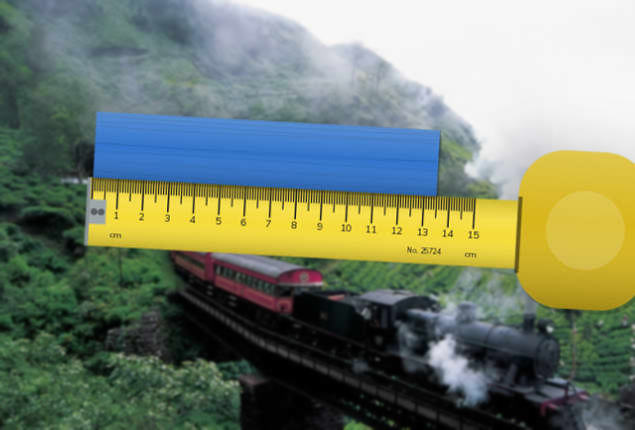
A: 13.5 cm
